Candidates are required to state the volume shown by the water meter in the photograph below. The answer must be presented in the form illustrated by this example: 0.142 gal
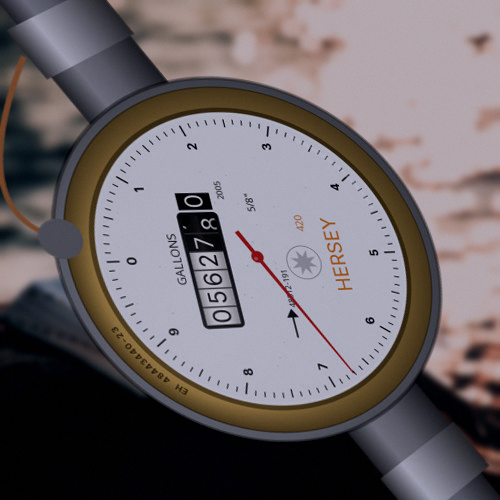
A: 562776.7 gal
